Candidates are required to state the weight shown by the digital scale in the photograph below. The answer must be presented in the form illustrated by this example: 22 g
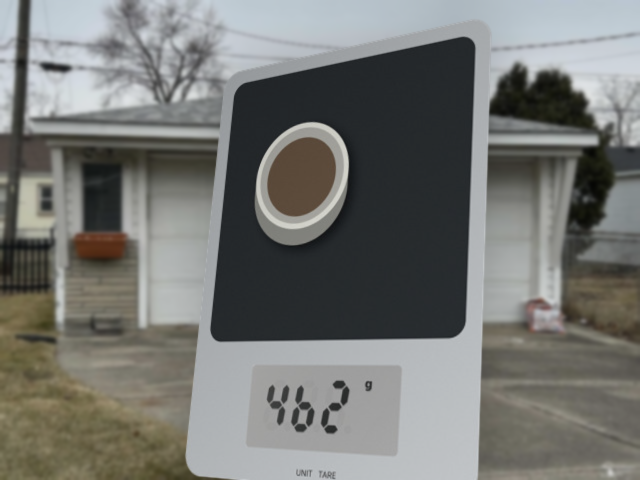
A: 462 g
